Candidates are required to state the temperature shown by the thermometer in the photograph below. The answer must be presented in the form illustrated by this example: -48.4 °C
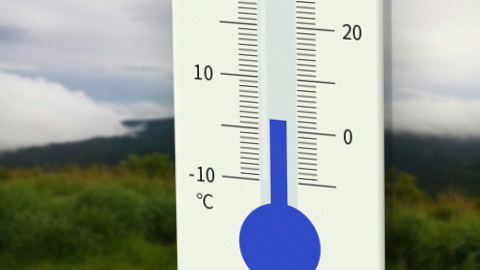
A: 2 °C
